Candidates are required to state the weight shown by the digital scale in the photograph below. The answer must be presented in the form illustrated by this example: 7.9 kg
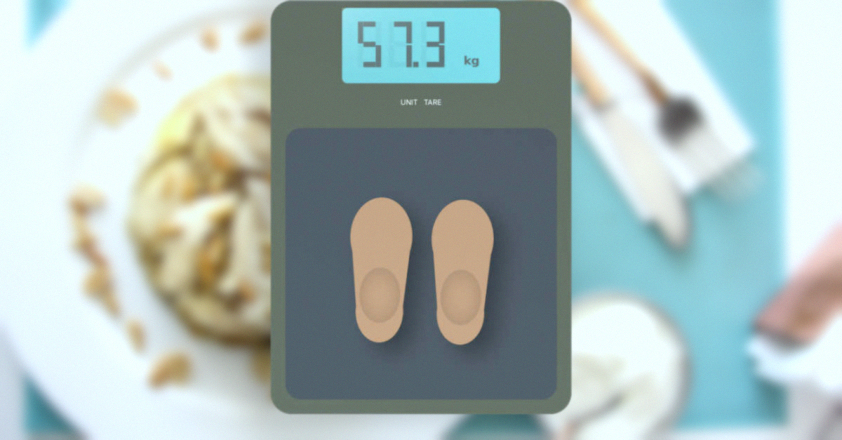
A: 57.3 kg
